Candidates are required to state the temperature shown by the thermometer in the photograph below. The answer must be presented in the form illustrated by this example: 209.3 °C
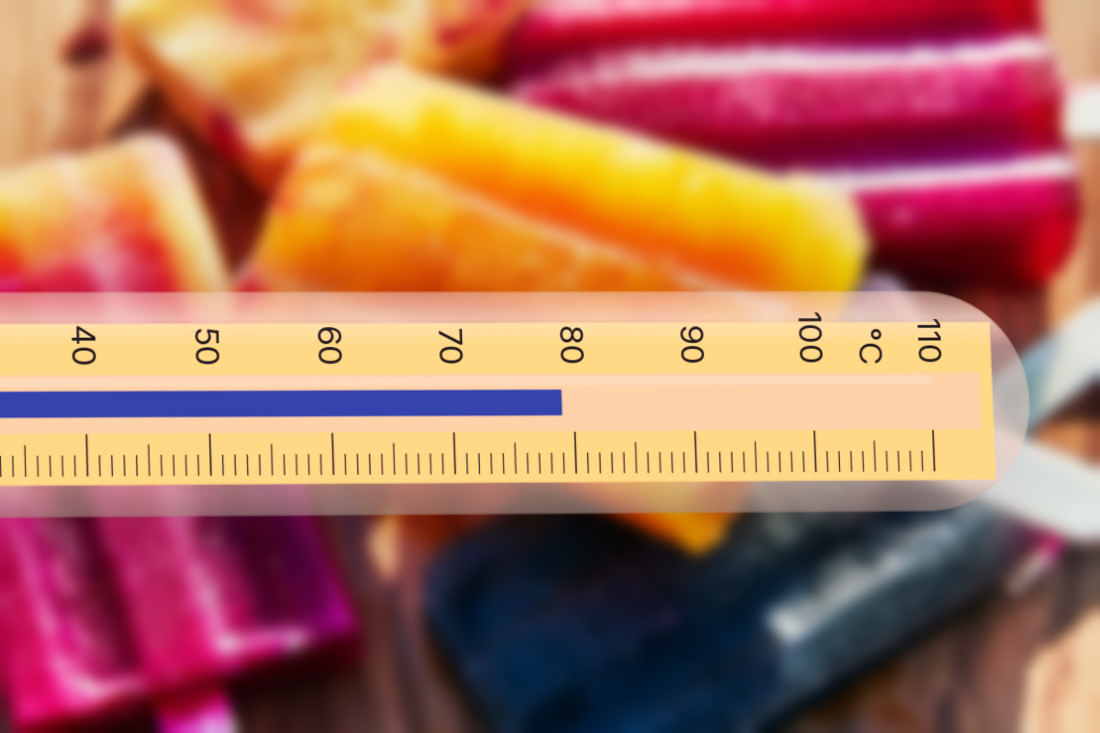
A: 79 °C
